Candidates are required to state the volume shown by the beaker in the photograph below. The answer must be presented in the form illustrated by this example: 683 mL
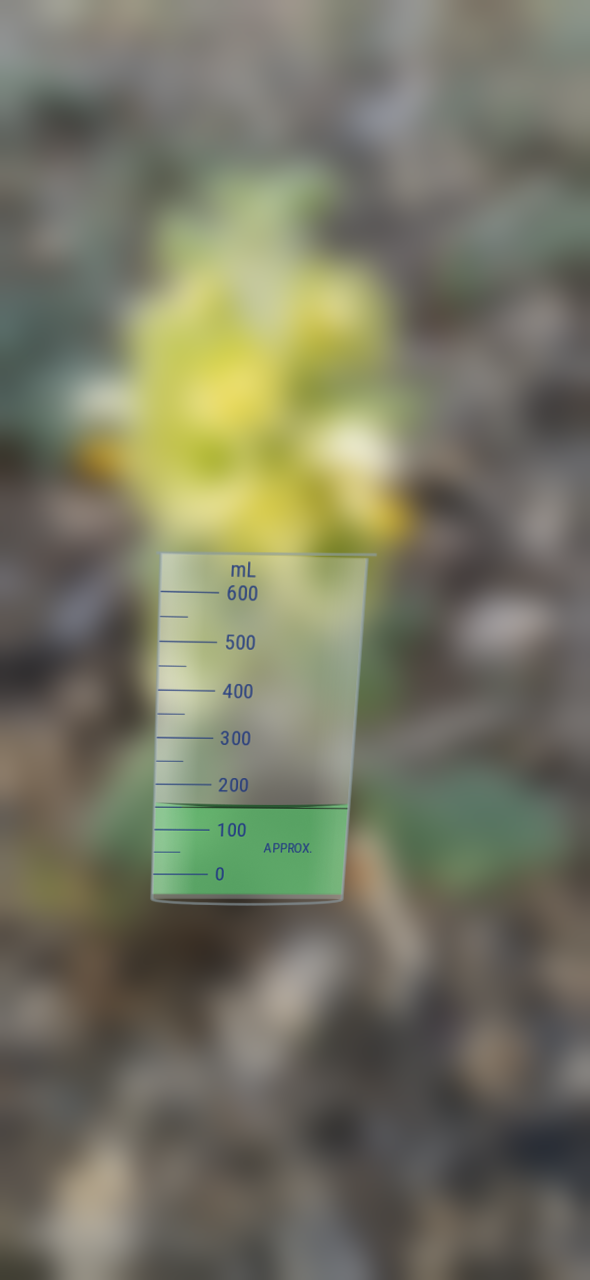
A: 150 mL
